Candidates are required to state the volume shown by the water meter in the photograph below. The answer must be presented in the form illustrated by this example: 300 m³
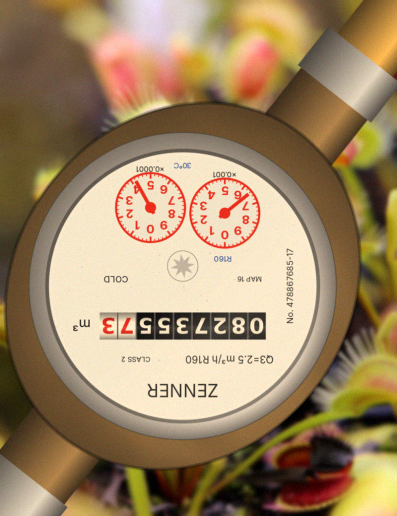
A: 827355.7364 m³
